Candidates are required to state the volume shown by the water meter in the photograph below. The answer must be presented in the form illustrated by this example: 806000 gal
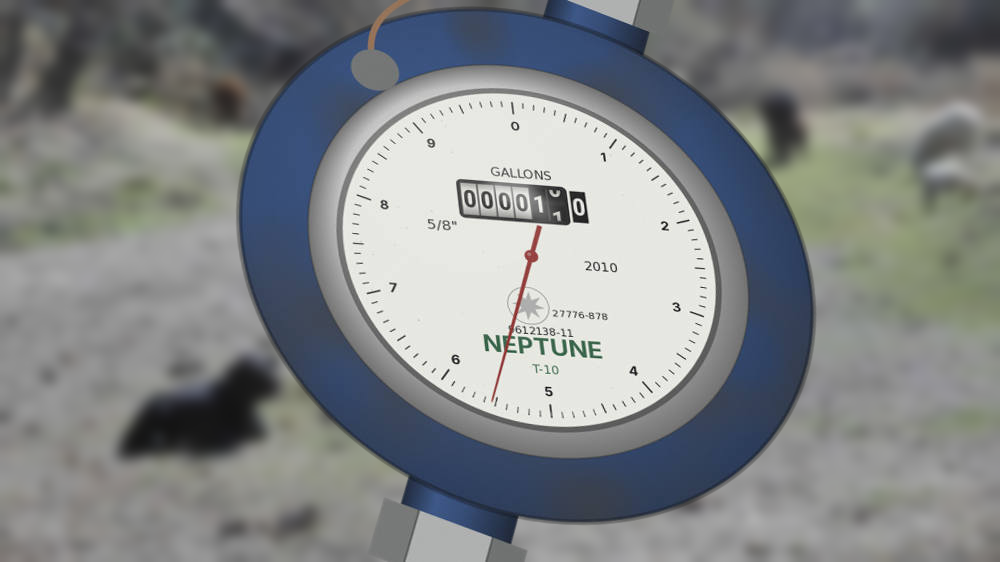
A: 105.5 gal
